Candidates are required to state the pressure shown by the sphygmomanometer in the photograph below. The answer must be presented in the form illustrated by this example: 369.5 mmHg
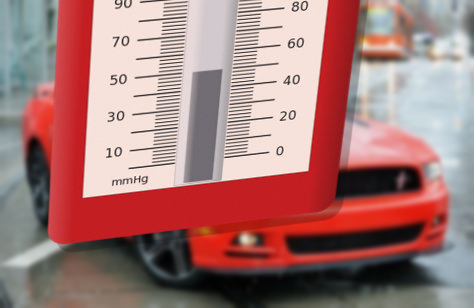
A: 50 mmHg
